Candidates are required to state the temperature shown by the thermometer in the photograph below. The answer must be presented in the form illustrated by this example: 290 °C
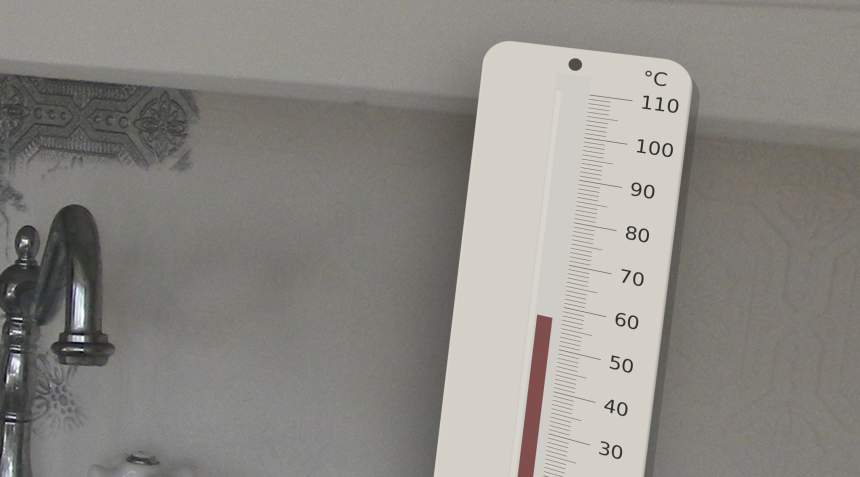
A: 57 °C
